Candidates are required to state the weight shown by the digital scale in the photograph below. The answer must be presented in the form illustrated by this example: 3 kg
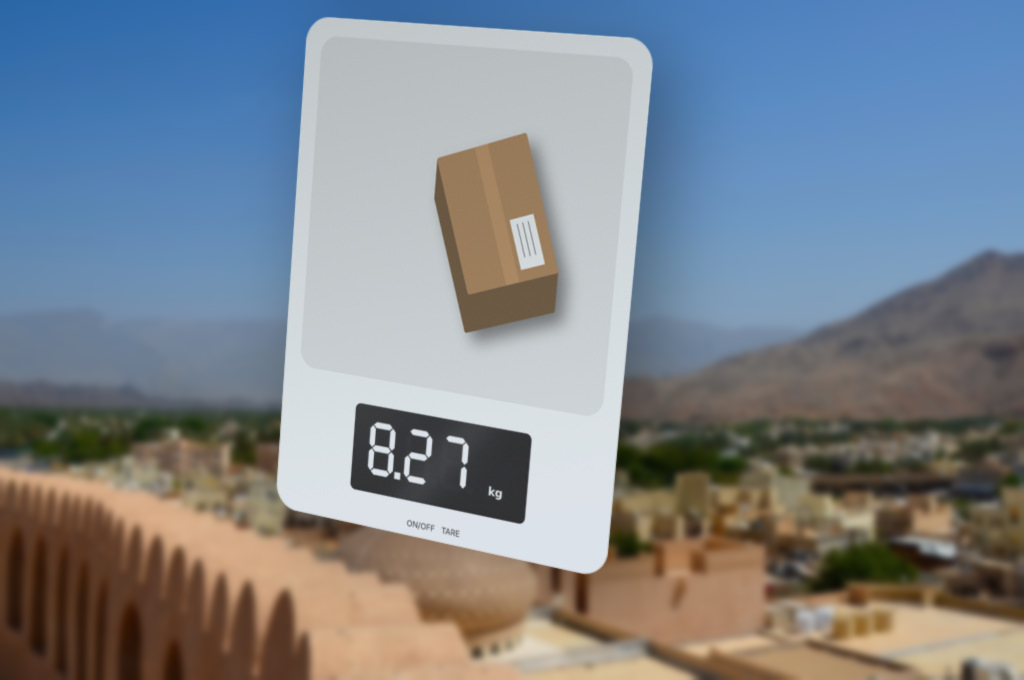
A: 8.27 kg
